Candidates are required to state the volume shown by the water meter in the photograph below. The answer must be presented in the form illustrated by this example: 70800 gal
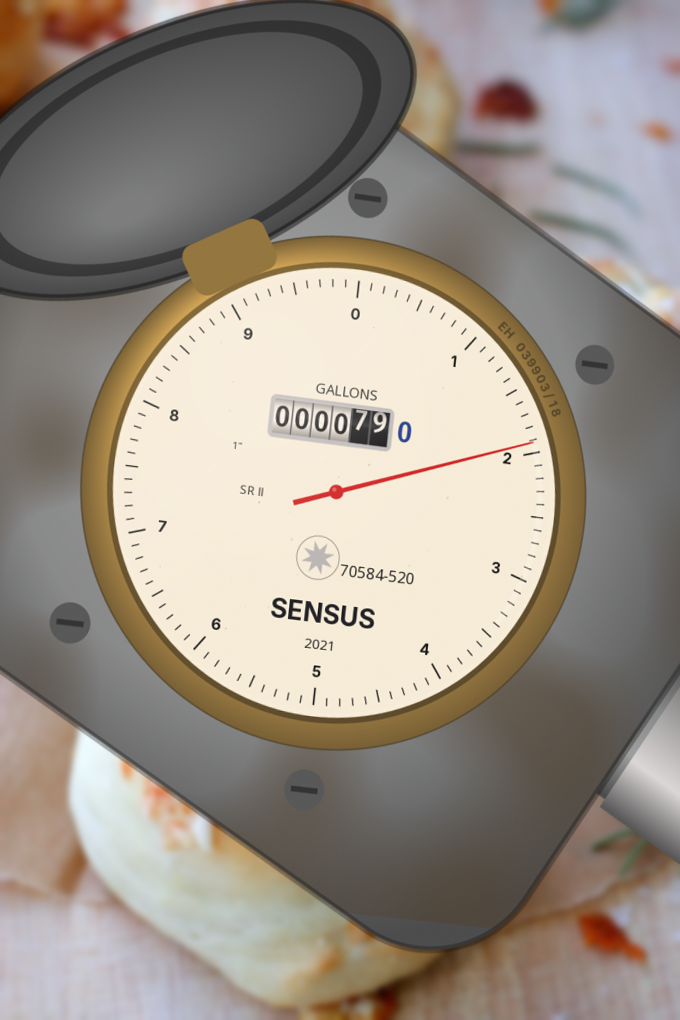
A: 791.9 gal
